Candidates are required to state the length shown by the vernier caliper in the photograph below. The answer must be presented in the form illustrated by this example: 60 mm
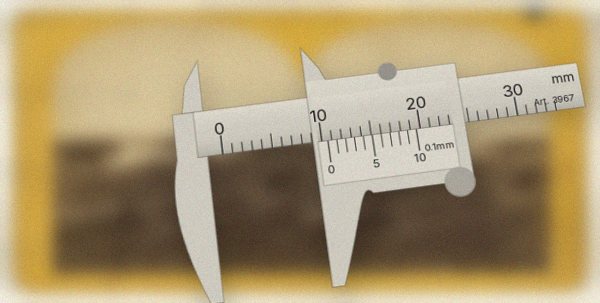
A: 10.6 mm
